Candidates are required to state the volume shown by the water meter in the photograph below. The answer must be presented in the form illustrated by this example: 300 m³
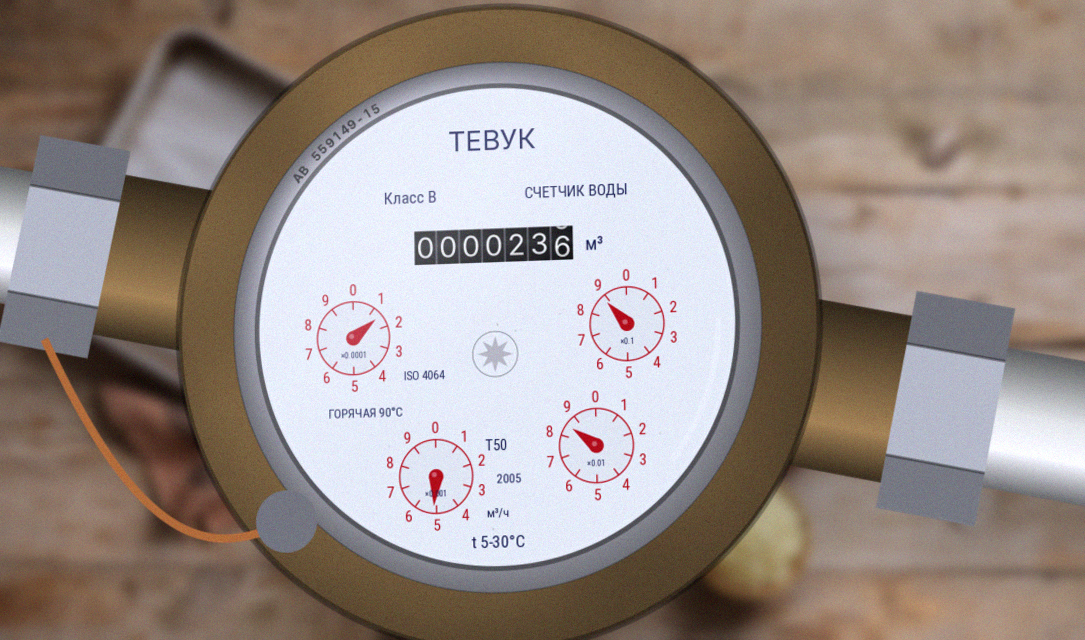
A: 235.8851 m³
